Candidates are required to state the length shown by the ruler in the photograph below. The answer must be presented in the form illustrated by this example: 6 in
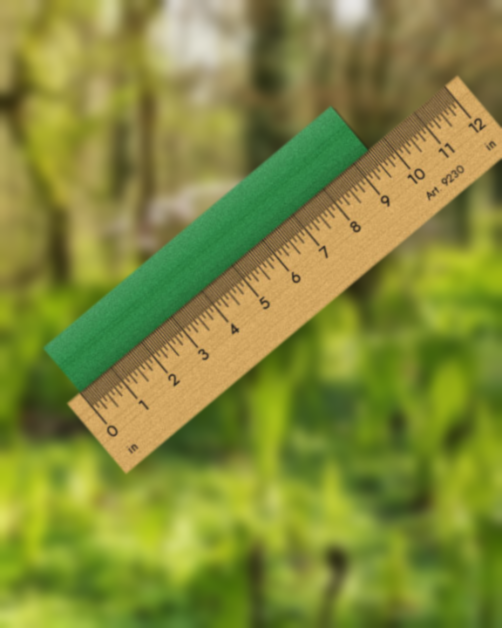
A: 9.5 in
